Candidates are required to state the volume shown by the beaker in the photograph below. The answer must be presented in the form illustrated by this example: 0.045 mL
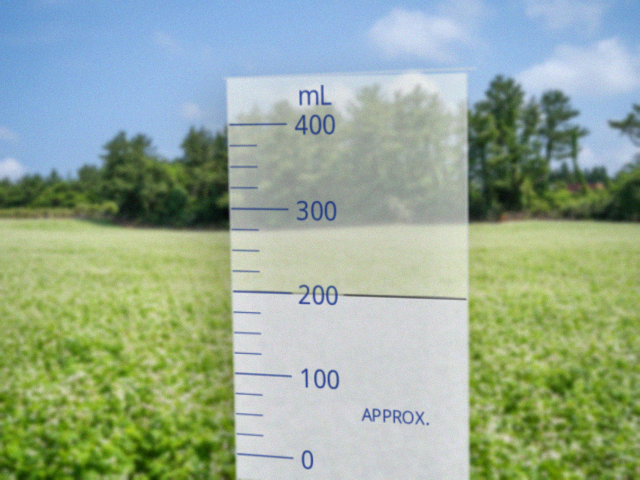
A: 200 mL
